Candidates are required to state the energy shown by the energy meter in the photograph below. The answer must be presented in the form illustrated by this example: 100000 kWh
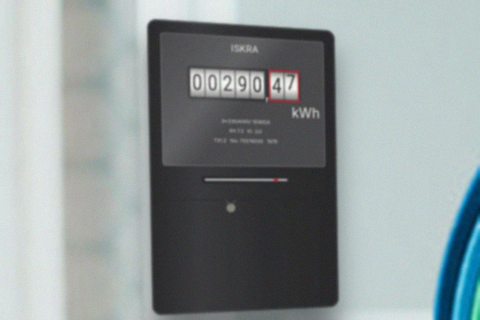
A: 290.47 kWh
